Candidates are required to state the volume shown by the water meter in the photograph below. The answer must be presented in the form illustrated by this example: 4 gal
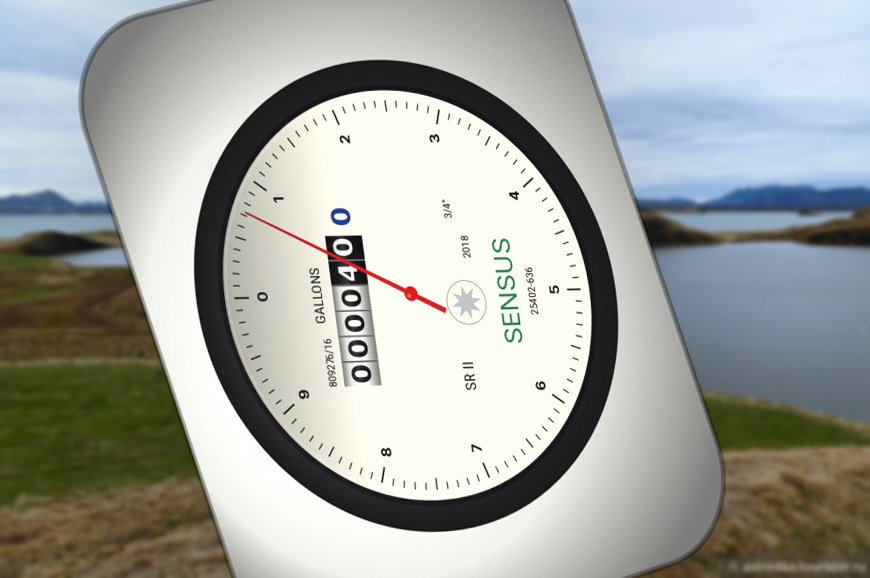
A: 400.7 gal
